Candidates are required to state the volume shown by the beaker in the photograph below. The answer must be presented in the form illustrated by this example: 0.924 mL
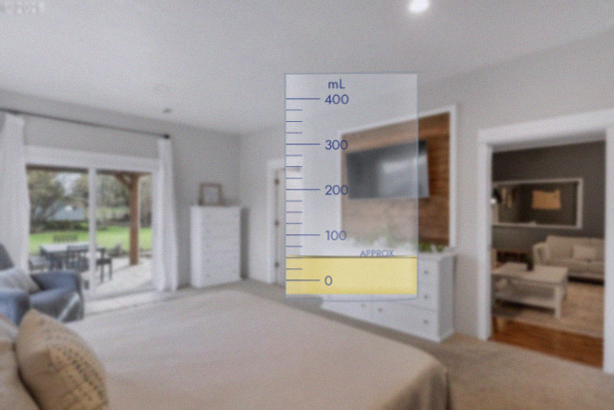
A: 50 mL
